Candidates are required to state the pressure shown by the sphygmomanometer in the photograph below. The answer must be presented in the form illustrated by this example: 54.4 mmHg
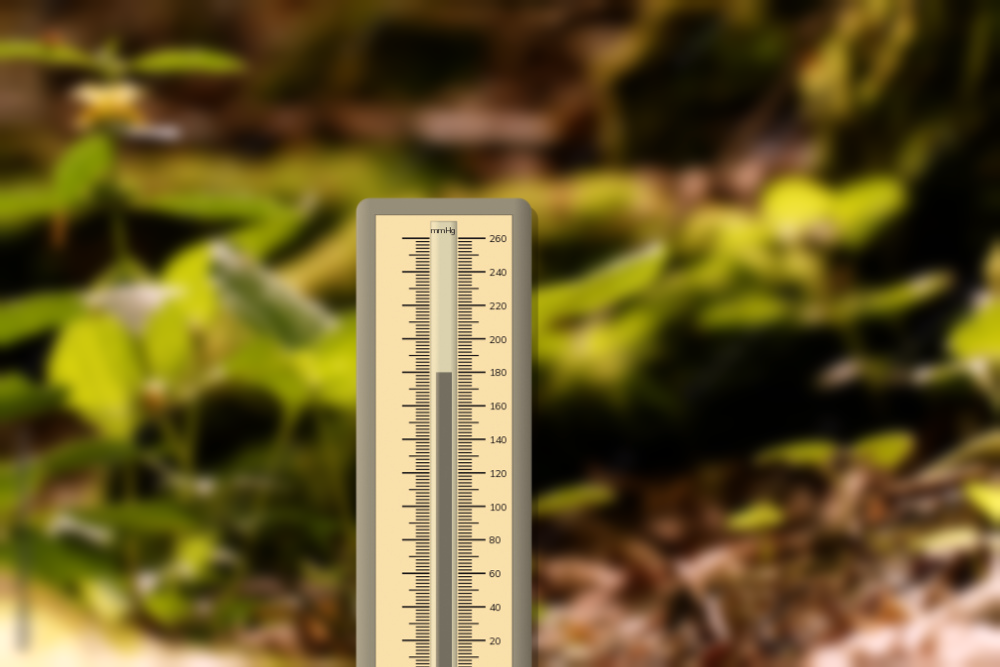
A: 180 mmHg
